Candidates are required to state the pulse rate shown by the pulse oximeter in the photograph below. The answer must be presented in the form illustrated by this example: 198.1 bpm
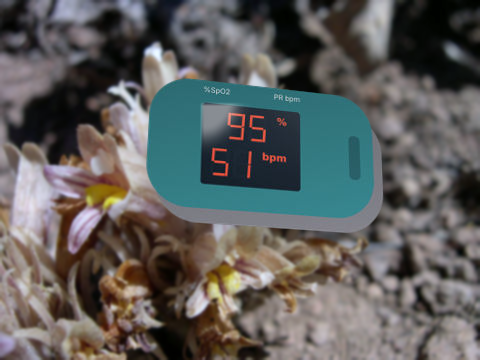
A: 51 bpm
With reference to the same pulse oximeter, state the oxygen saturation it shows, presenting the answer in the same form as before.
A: 95 %
